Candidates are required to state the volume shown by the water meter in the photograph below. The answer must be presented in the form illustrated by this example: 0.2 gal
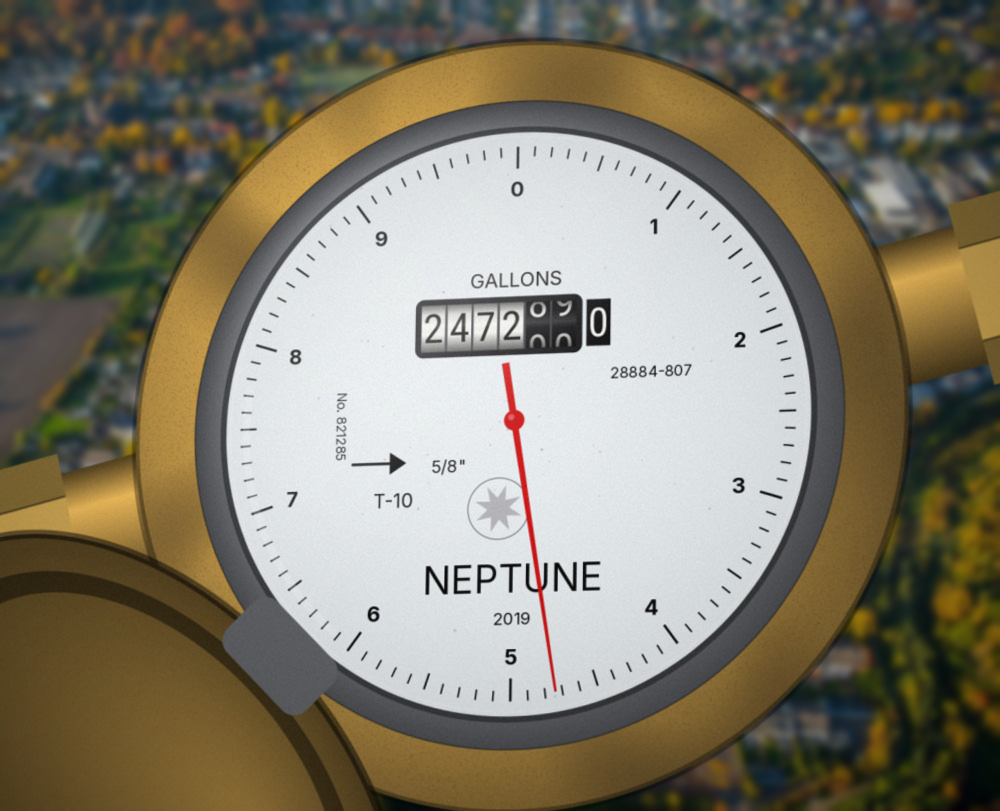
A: 2472894.7 gal
